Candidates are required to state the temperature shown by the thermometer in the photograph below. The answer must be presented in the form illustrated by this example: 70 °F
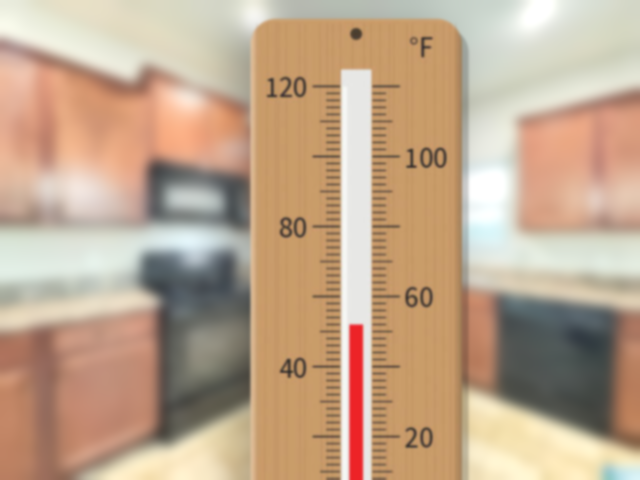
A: 52 °F
